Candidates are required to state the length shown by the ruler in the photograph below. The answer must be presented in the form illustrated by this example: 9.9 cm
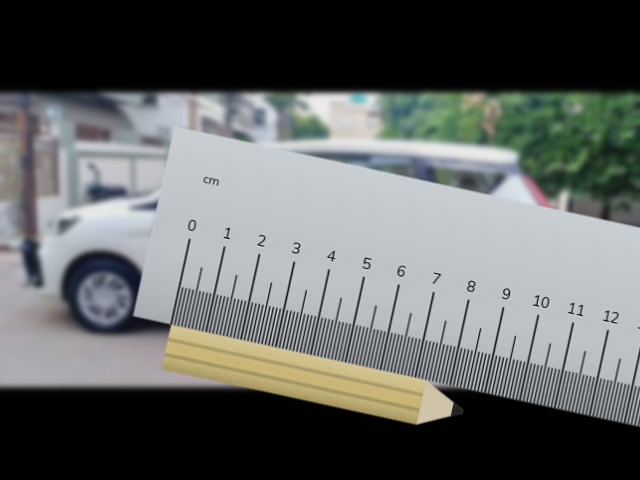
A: 8.5 cm
